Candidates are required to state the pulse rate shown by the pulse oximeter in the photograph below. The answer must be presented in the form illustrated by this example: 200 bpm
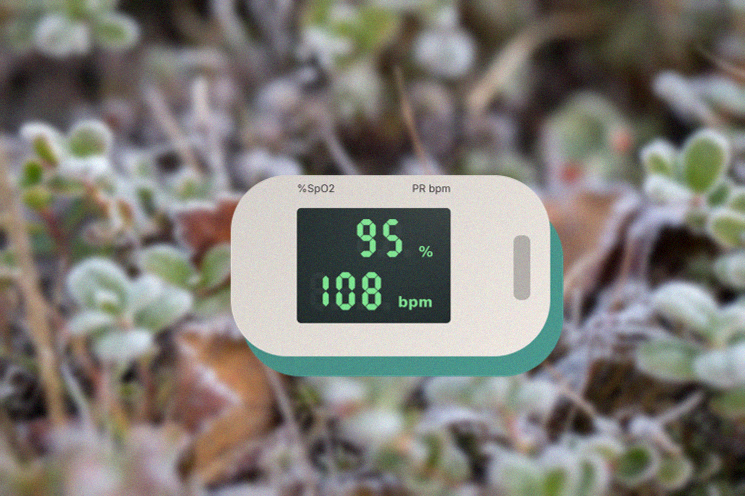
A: 108 bpm
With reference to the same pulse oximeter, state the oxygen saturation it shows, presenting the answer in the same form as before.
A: 95 %
